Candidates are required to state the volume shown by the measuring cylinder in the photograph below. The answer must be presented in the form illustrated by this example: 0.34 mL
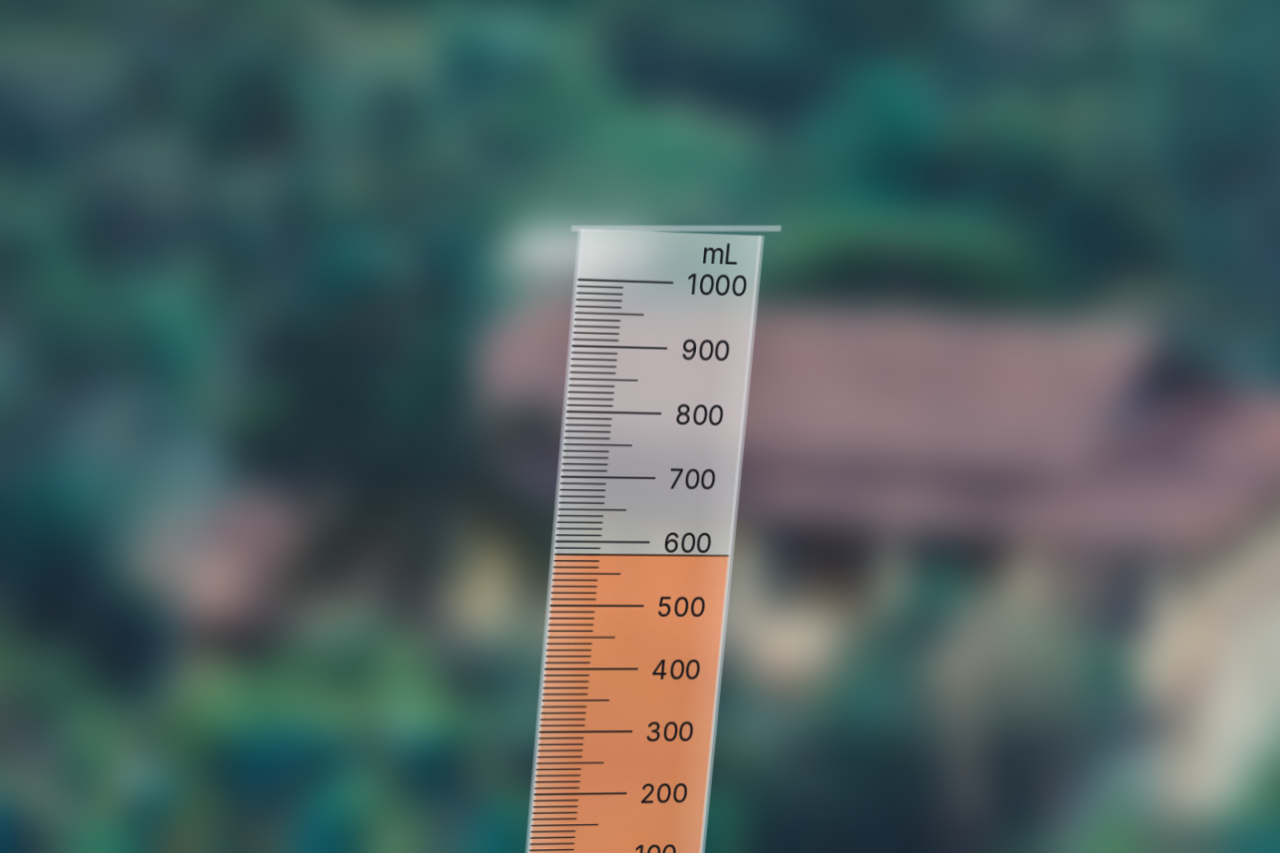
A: 580 mL
